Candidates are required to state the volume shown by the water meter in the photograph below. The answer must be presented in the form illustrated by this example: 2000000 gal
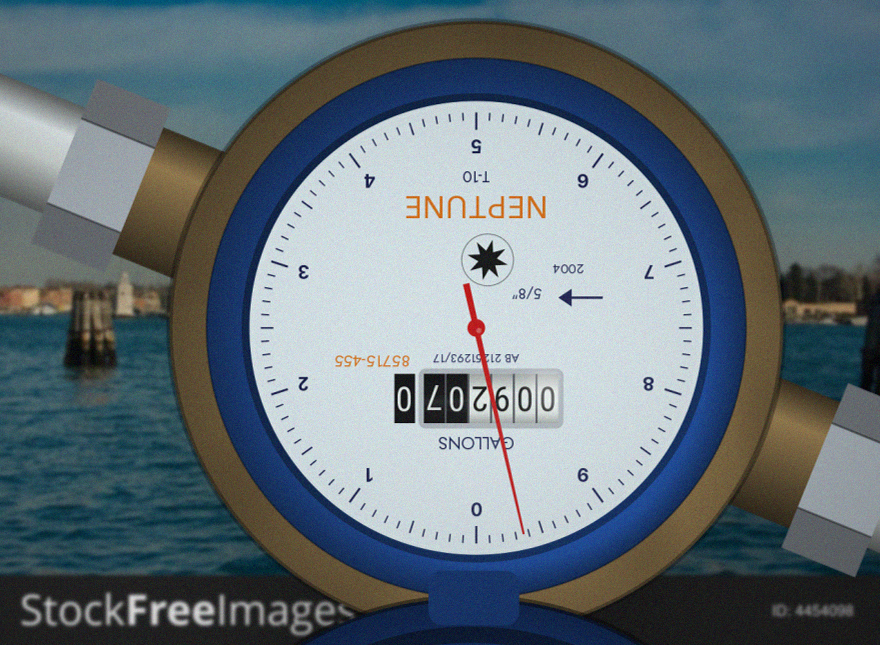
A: 92069.6 gal
